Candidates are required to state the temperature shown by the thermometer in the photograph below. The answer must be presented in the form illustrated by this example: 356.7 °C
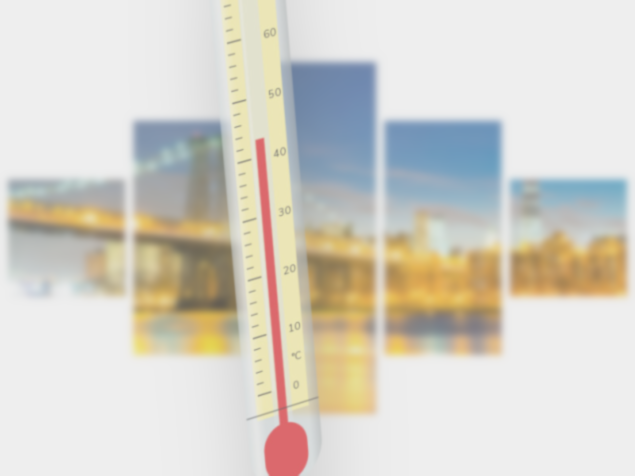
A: 43 °C
